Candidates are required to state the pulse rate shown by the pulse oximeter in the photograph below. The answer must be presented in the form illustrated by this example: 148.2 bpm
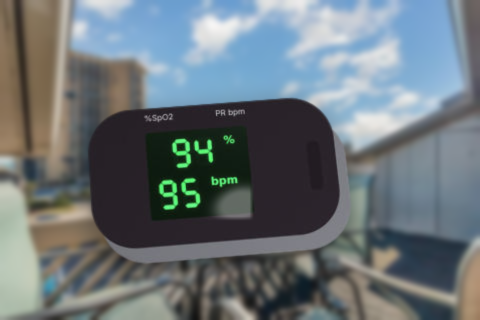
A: 95 bpm
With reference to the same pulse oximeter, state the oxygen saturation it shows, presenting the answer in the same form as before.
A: 94 %
